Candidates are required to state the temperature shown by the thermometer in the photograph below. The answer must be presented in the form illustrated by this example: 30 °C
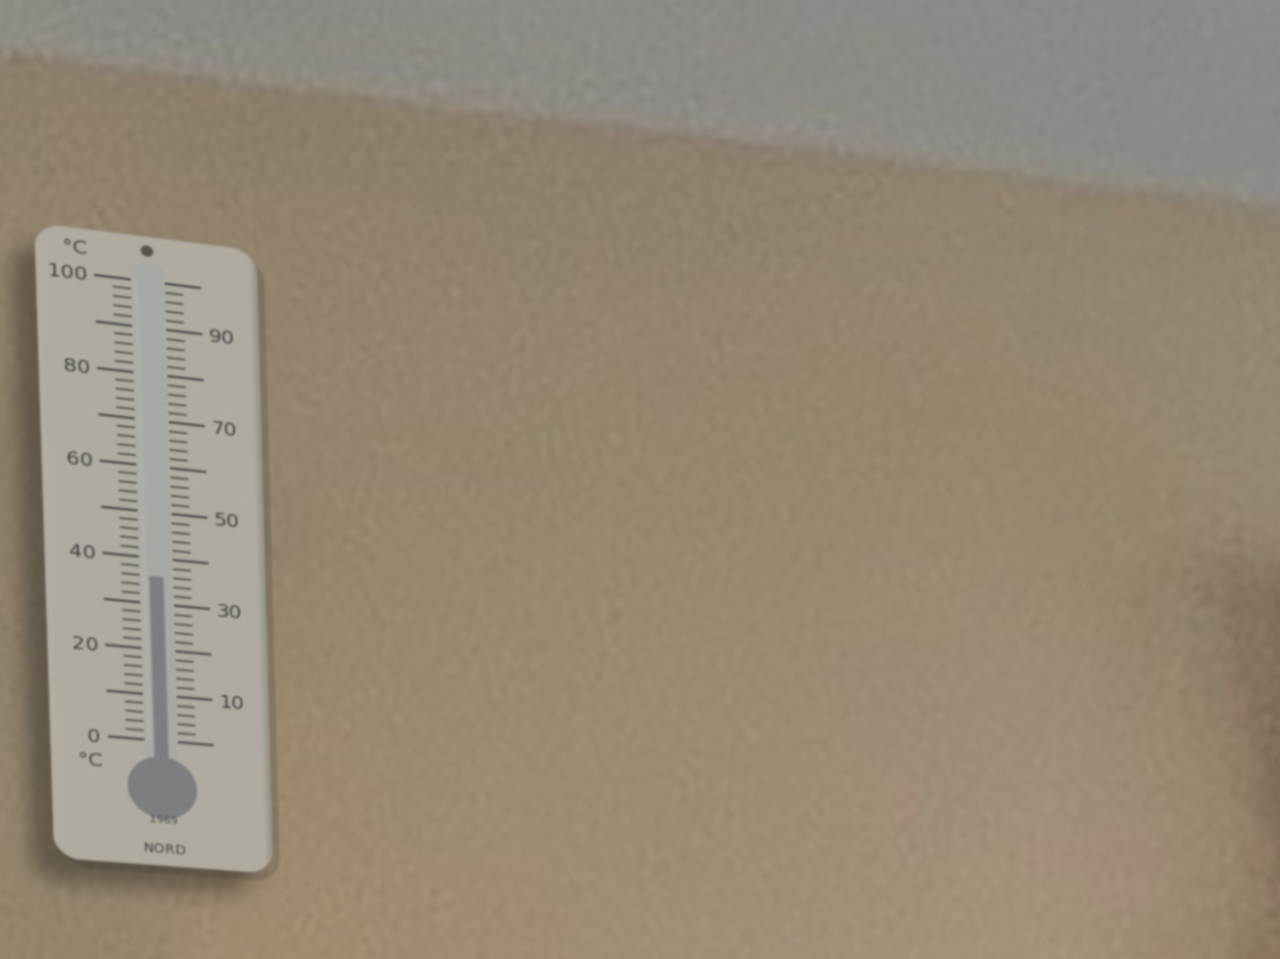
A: 36 °C
